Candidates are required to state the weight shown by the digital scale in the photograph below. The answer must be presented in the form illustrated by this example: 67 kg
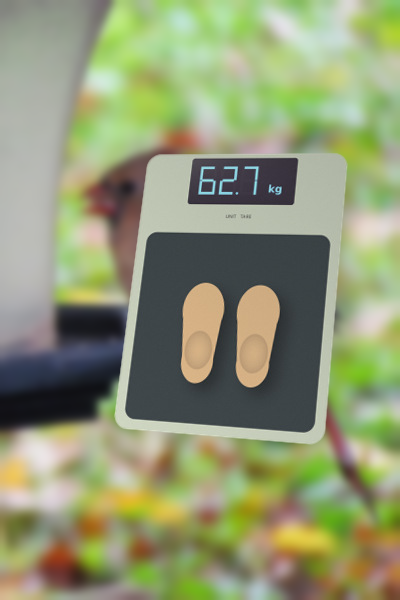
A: 62.7 kg
